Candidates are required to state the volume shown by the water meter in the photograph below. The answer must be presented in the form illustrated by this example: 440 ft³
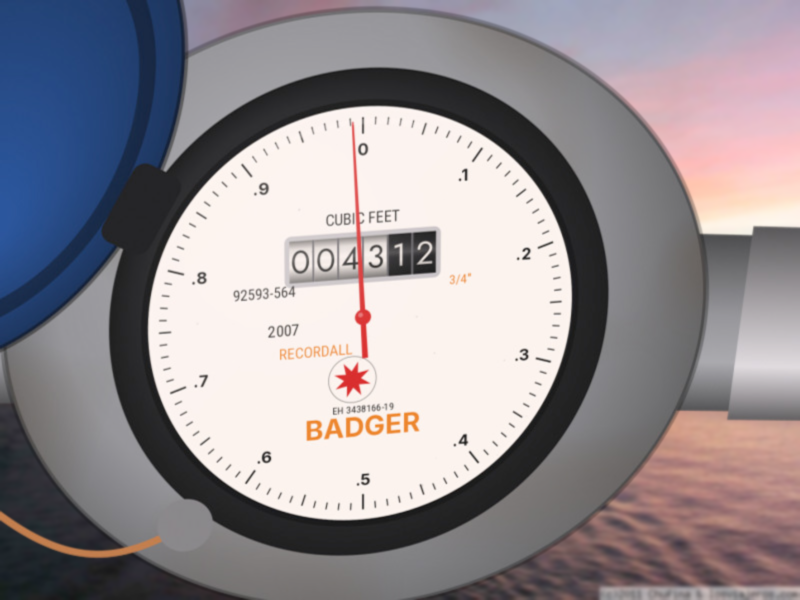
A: 4311.99 ft³
